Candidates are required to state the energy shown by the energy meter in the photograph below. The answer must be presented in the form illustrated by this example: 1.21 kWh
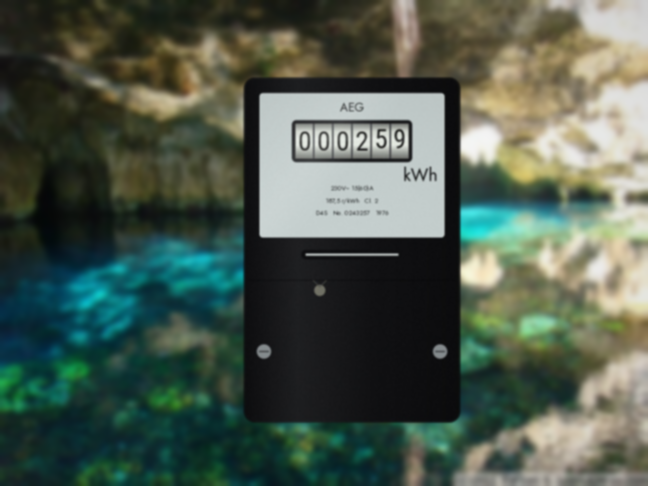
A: 259 kWh
